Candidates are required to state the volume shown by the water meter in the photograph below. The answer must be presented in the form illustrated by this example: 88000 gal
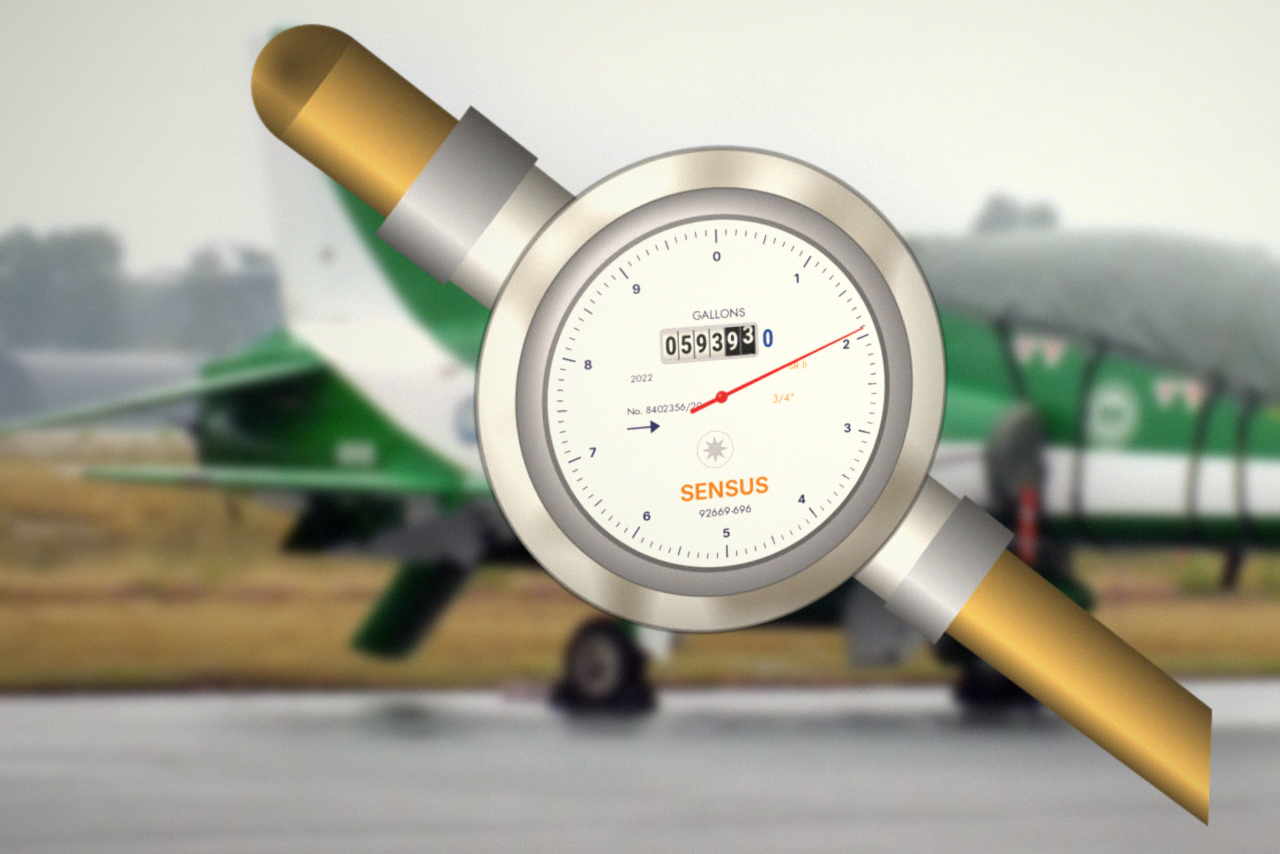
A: 593931.9 gal
